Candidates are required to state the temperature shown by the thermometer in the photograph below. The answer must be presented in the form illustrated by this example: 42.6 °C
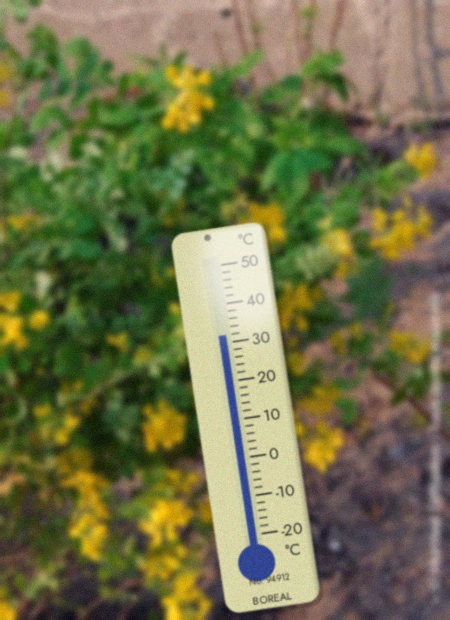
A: 32 °C
